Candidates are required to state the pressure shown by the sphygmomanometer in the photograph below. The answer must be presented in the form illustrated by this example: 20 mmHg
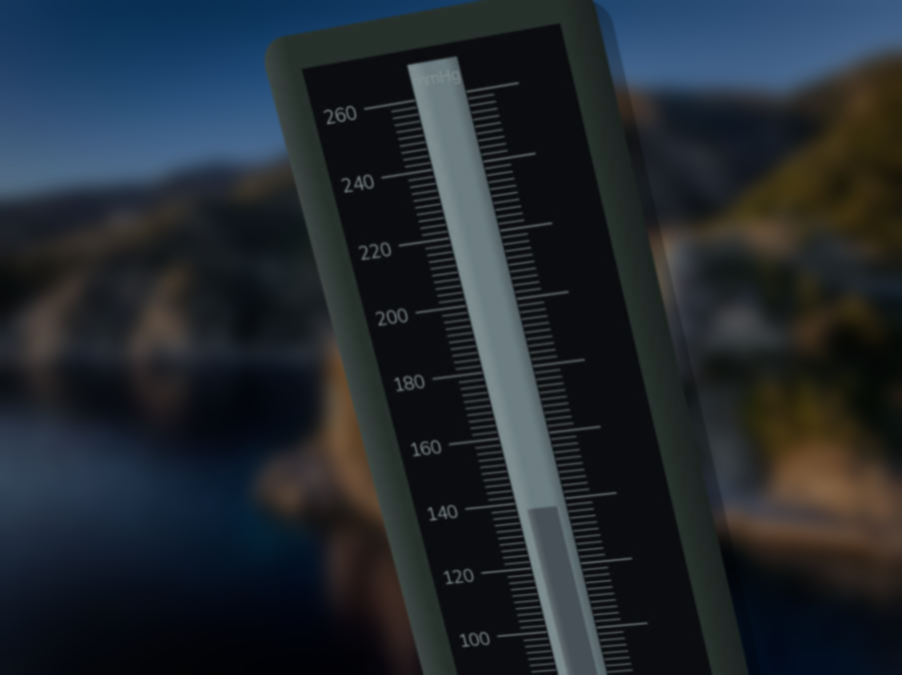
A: 138 mmHg
